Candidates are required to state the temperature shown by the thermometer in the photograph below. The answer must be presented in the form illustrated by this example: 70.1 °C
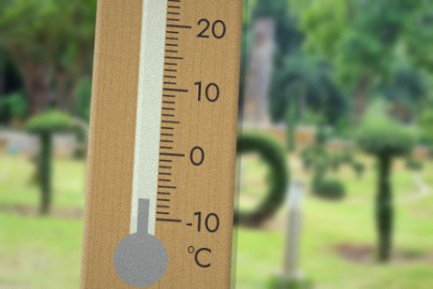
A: -7 °C
